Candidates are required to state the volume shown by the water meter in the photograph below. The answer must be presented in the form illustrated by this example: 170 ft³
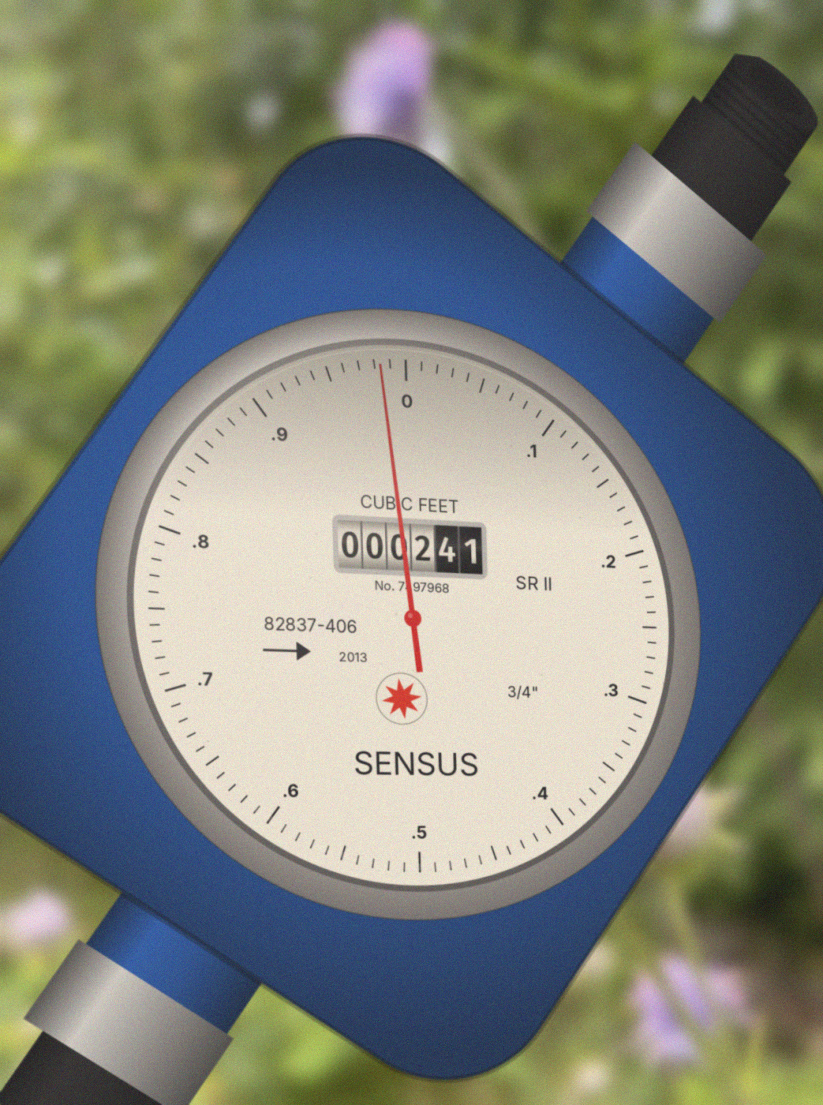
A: 240.98 ft³
